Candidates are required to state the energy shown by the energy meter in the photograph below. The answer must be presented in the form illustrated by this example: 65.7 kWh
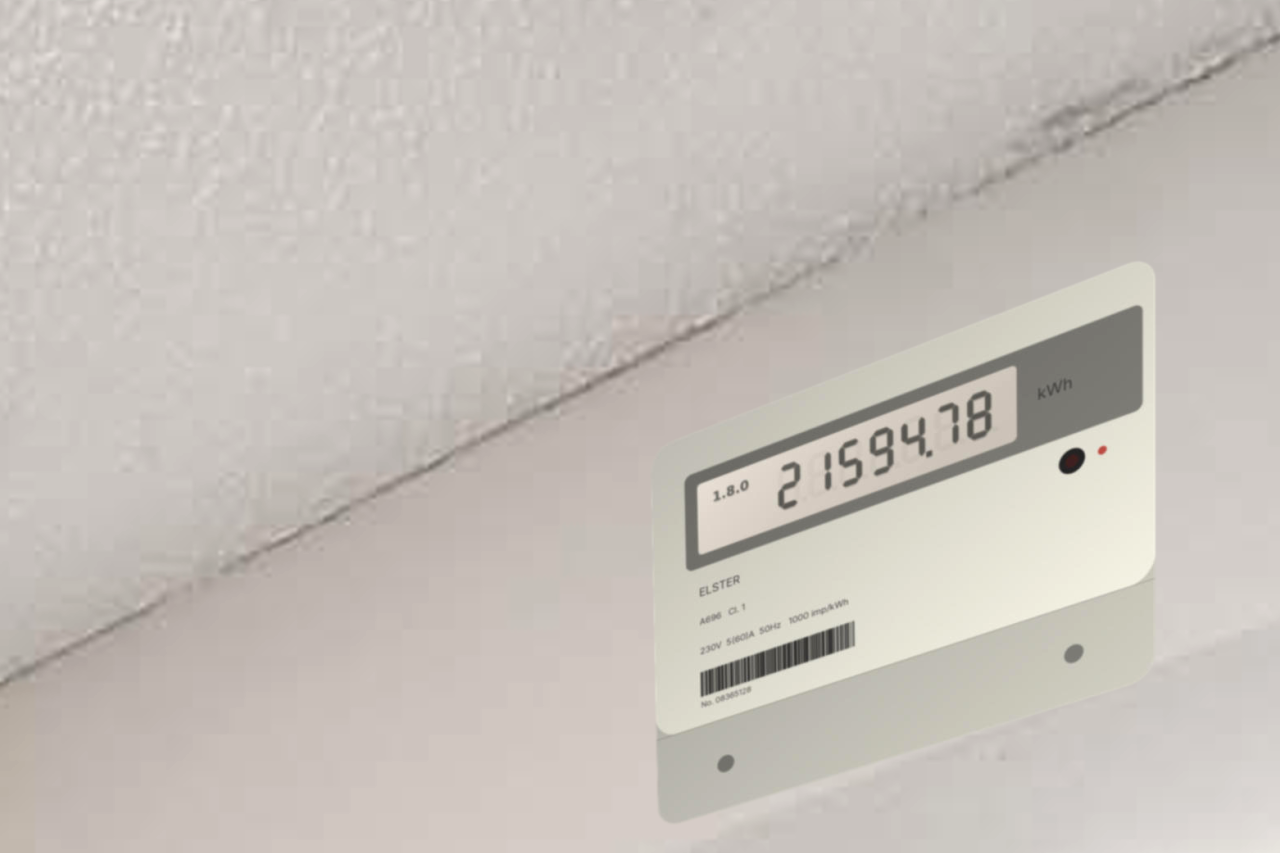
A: 21594.78 kWh
